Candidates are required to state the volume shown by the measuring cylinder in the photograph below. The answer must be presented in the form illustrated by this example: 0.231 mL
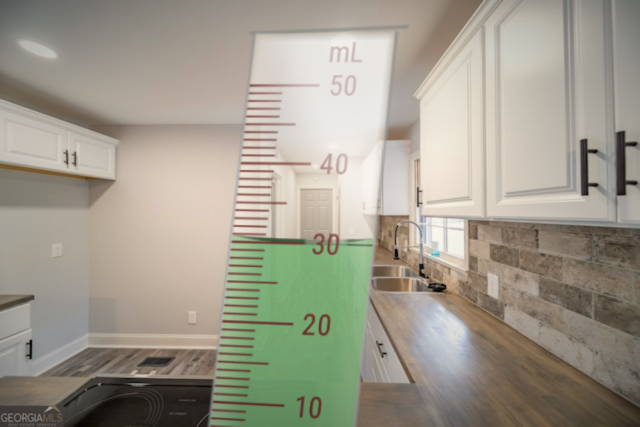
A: 30 mL
